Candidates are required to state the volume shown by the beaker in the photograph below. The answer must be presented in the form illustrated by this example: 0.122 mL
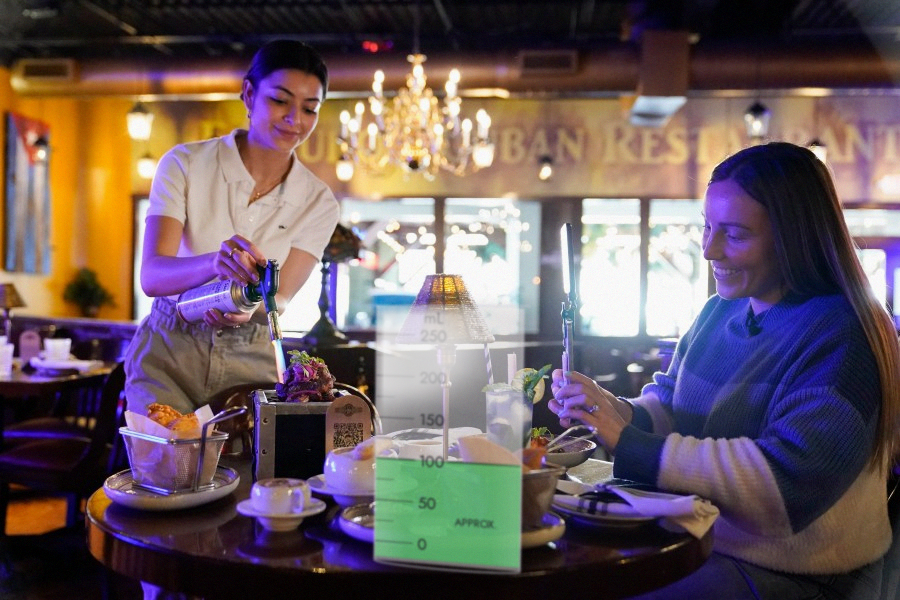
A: 100 mL
